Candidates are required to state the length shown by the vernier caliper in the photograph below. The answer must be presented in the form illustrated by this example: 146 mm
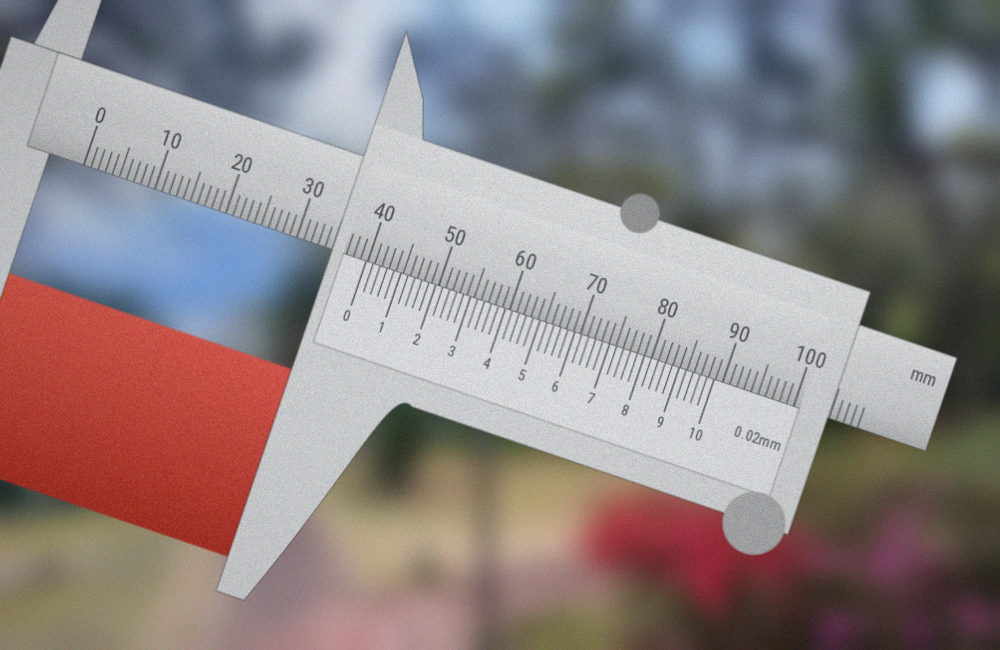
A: 39.8 mm
